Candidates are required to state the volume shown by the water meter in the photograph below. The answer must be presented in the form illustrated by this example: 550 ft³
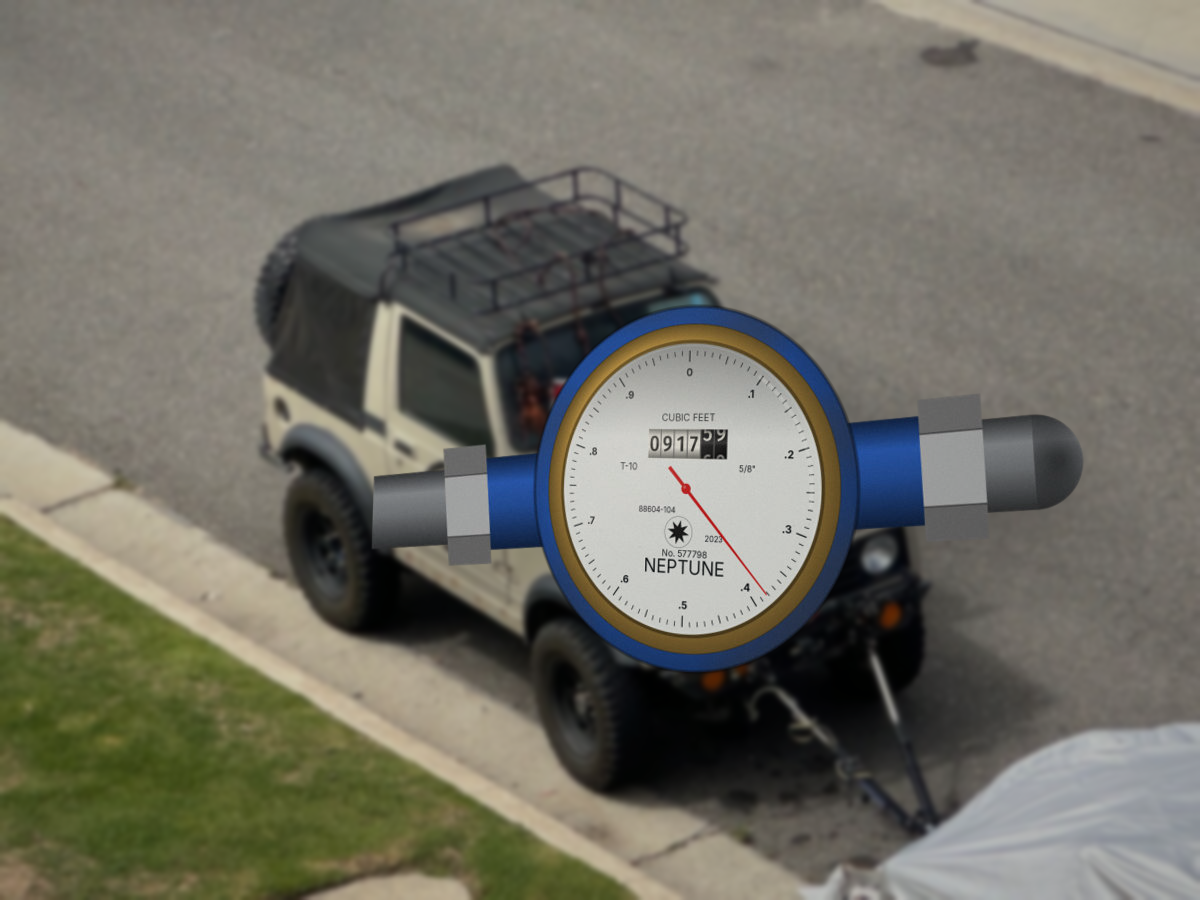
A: 91759.38 ft³
